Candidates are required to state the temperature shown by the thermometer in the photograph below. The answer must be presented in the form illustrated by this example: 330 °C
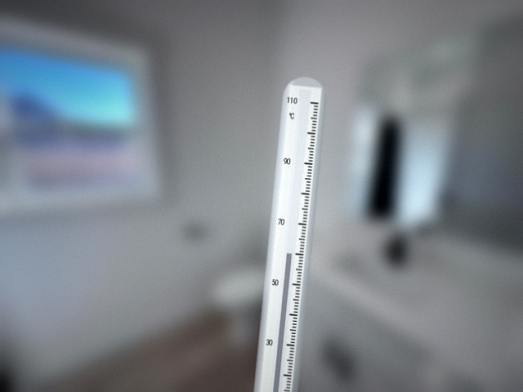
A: 60 °C
